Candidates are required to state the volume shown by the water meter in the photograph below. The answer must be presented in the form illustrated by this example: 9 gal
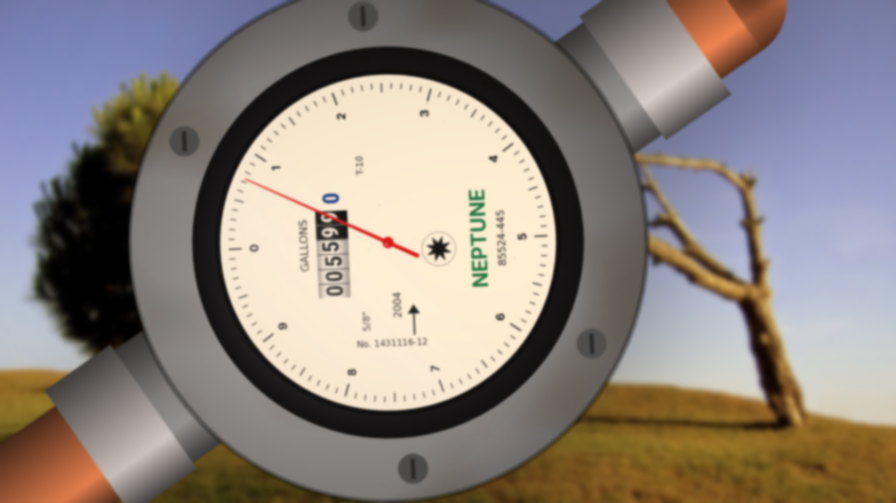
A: 55990.7 gal
